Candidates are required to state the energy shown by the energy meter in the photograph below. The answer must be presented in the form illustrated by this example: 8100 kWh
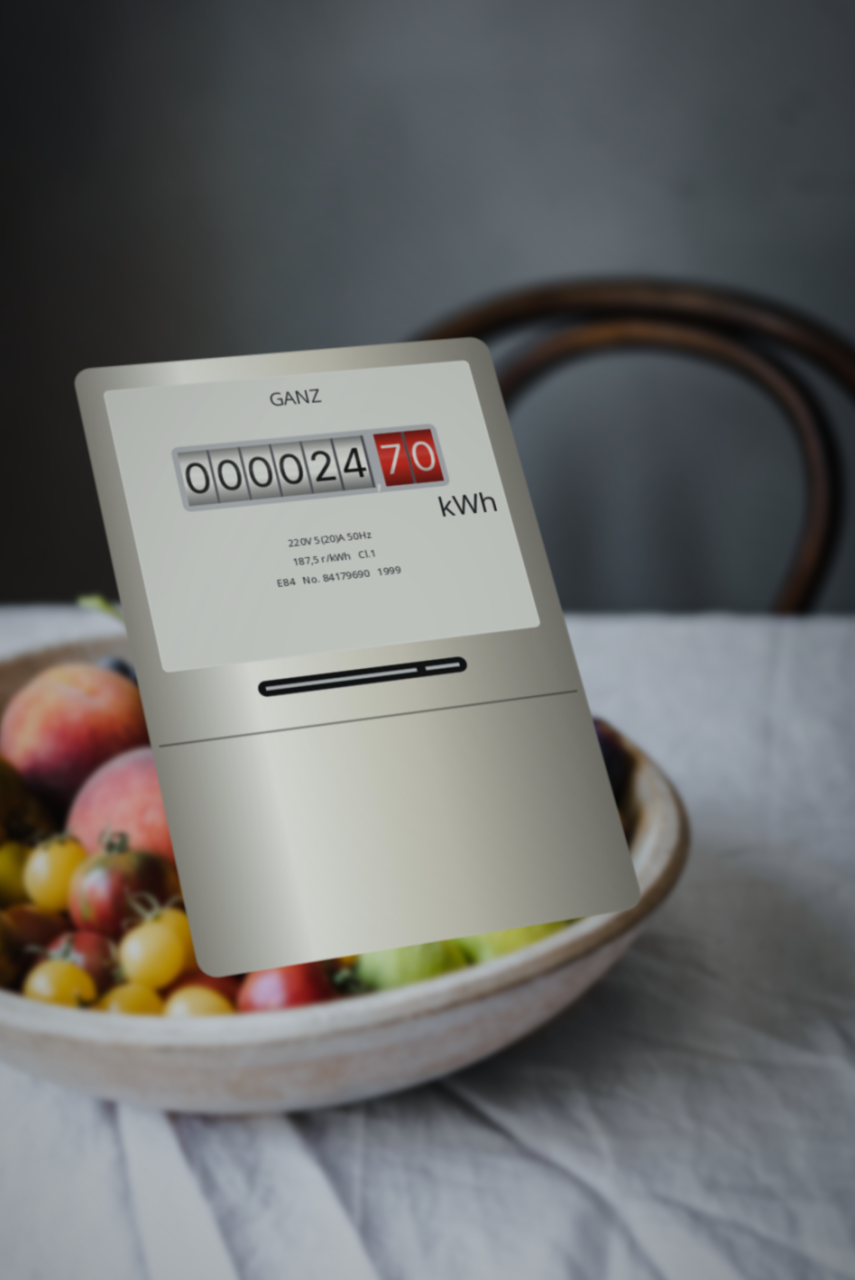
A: 24.70 kWh
